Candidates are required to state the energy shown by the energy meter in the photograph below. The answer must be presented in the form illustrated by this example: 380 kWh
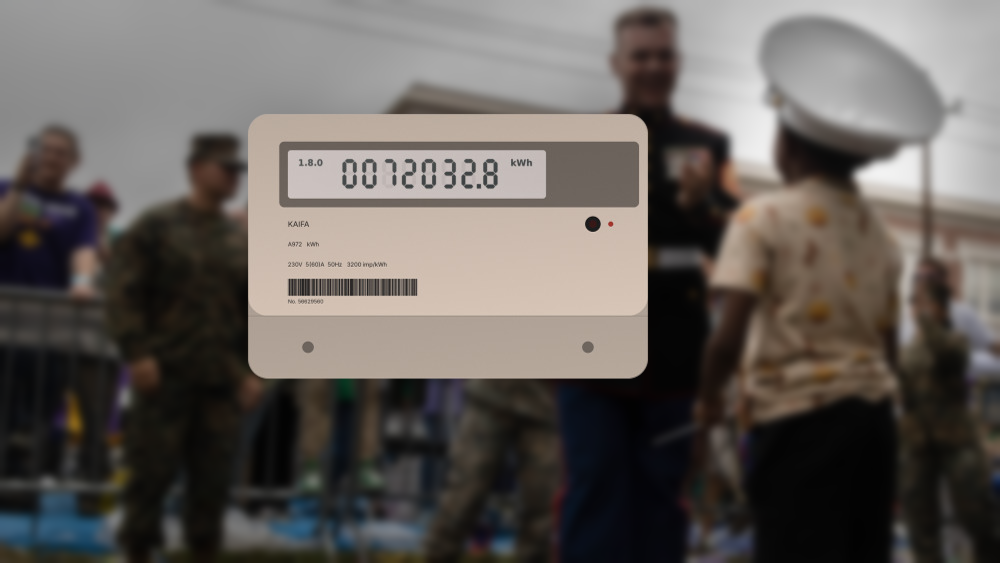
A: 72032.8 kWh
